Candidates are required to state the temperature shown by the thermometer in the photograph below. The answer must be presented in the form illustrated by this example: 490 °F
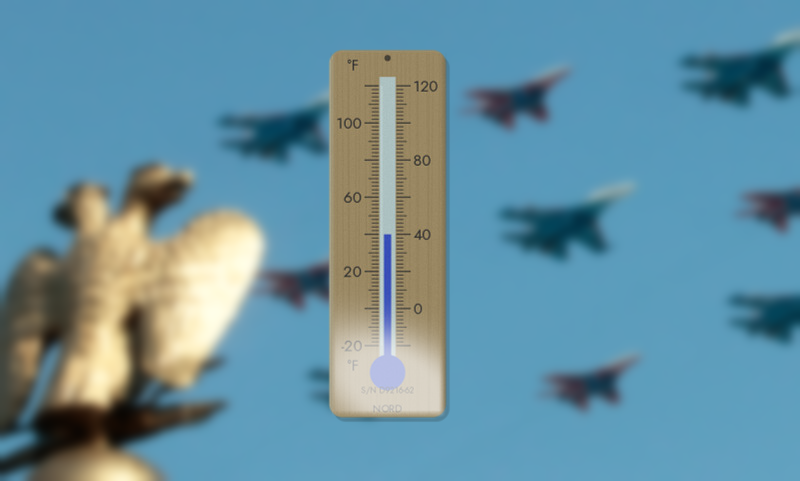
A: 40 °F
